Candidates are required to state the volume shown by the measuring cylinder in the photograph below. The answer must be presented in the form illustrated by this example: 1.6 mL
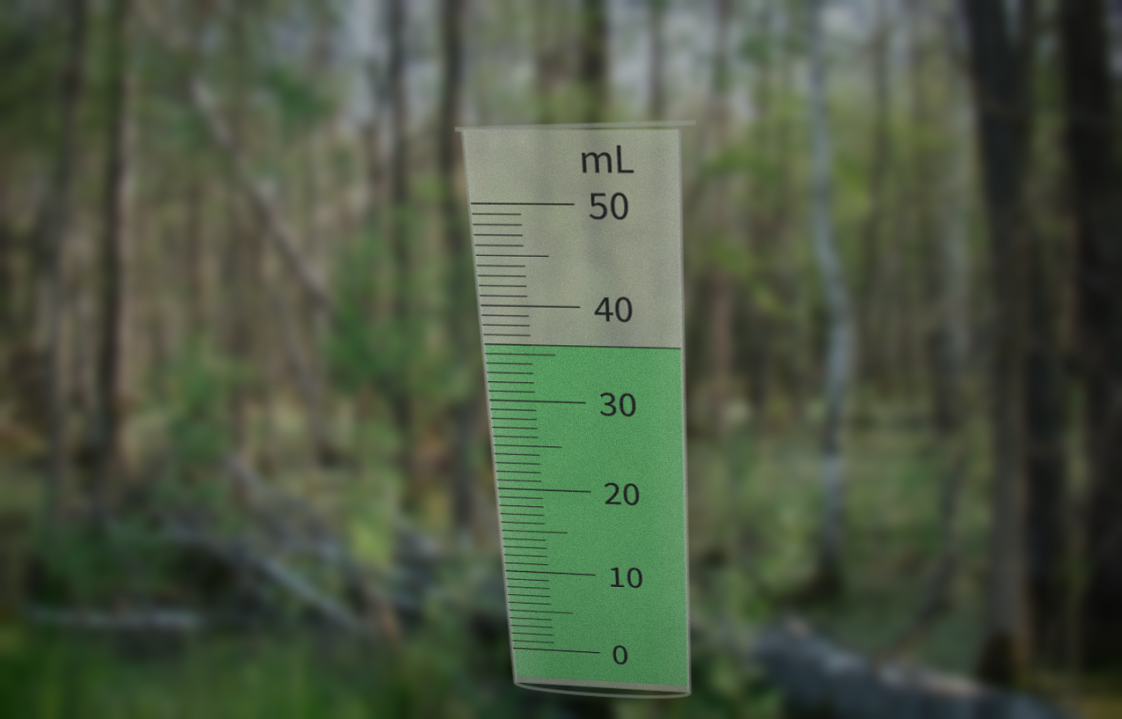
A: 36 mL
